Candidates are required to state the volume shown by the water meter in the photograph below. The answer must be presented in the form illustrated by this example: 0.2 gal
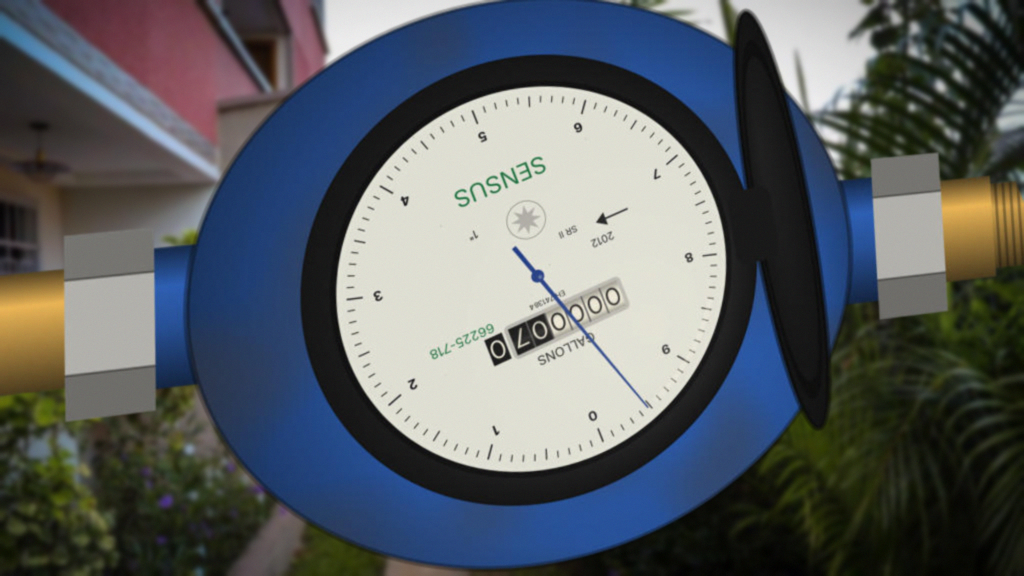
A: 69.5 gal
